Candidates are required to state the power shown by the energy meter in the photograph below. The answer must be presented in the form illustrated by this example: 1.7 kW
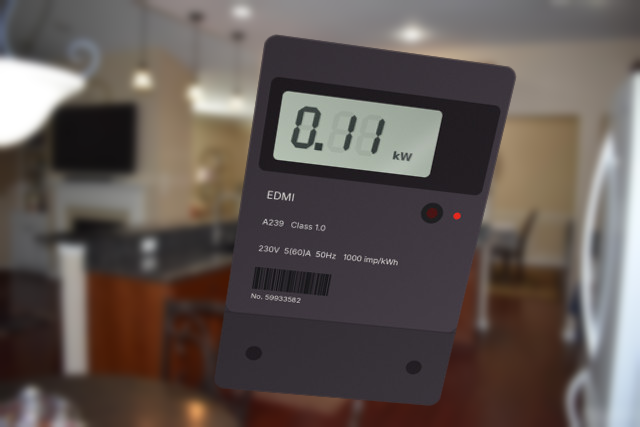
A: 0.11 kW
